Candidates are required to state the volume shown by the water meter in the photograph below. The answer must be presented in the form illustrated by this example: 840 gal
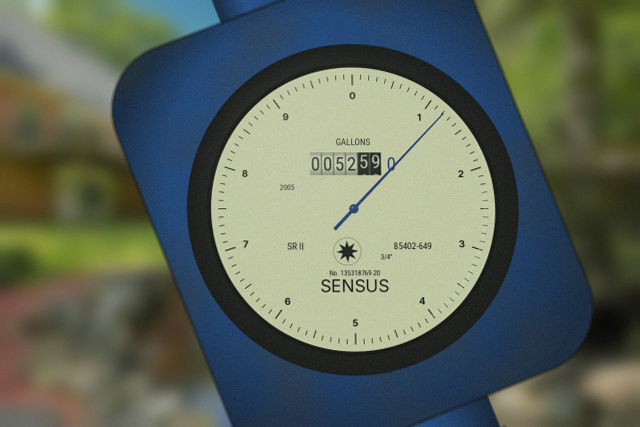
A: 52591.2 gal
